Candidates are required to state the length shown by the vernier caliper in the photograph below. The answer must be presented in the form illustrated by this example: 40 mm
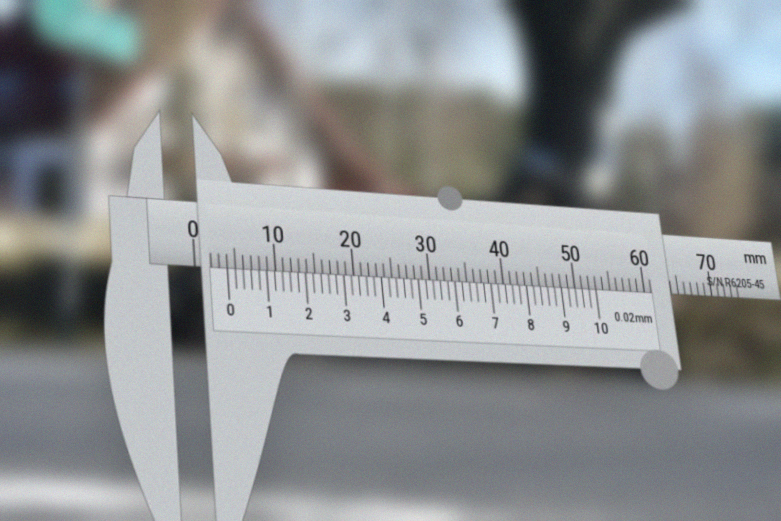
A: 4.0 mm
